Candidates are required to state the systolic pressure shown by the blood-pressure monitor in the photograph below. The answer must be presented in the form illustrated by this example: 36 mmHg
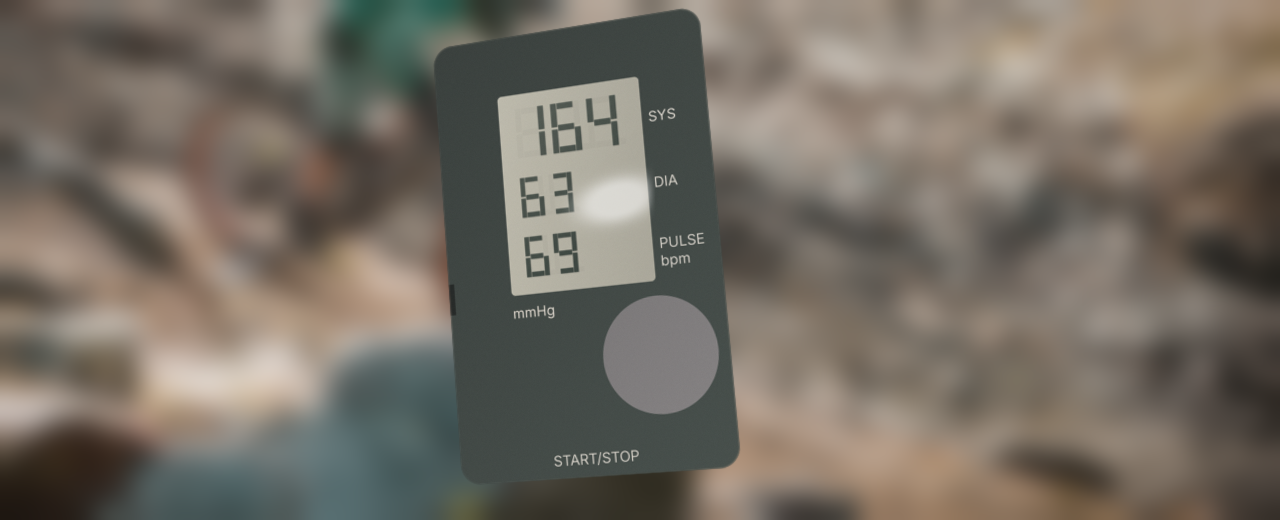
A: 164 mmHg
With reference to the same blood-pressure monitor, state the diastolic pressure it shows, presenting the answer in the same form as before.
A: 63 mmHg
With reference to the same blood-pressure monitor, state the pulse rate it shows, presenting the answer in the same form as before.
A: 69 bpm
